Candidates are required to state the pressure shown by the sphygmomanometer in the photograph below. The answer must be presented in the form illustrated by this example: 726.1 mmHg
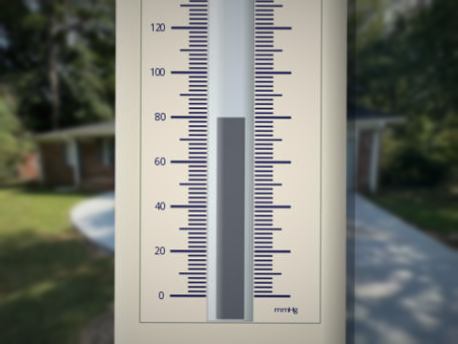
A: 80 mmHg
